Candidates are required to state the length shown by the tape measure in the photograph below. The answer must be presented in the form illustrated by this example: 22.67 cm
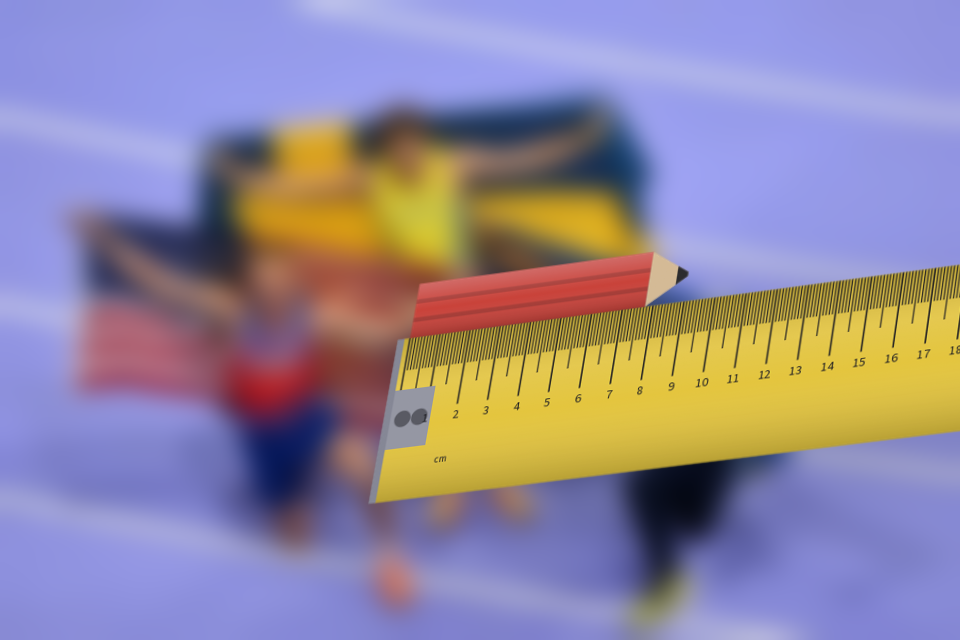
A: 9 cm
